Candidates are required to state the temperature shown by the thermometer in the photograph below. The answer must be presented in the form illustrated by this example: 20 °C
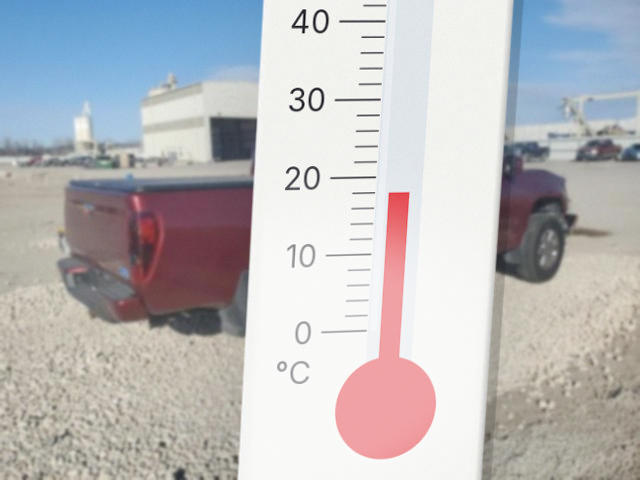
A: 18 °C
